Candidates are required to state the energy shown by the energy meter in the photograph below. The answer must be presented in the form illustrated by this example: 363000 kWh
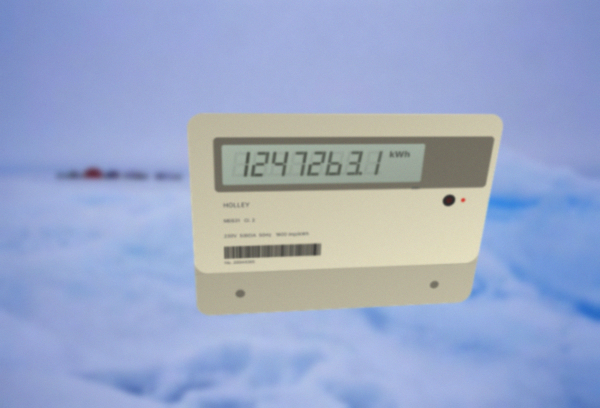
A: 1247263.1 kWh
